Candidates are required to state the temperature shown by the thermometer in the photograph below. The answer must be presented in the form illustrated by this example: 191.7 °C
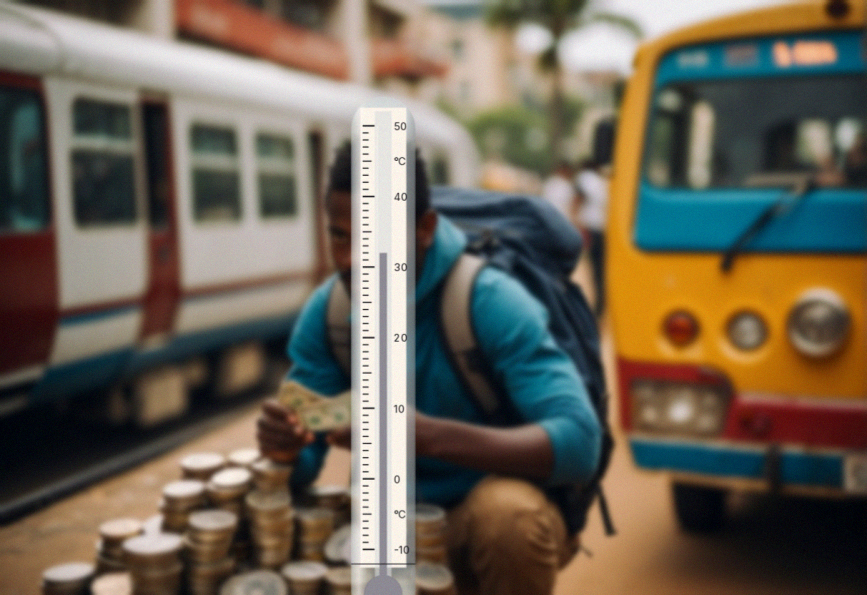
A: 32 °C
